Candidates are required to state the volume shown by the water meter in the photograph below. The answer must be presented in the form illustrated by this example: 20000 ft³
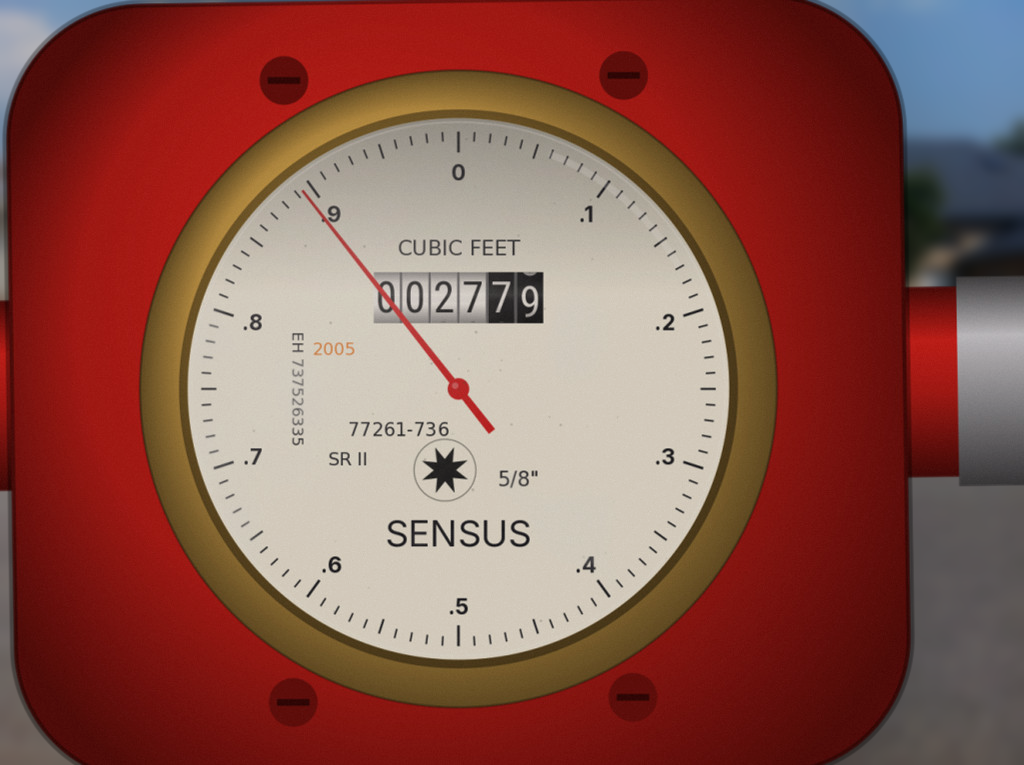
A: 2778.89 ft³
